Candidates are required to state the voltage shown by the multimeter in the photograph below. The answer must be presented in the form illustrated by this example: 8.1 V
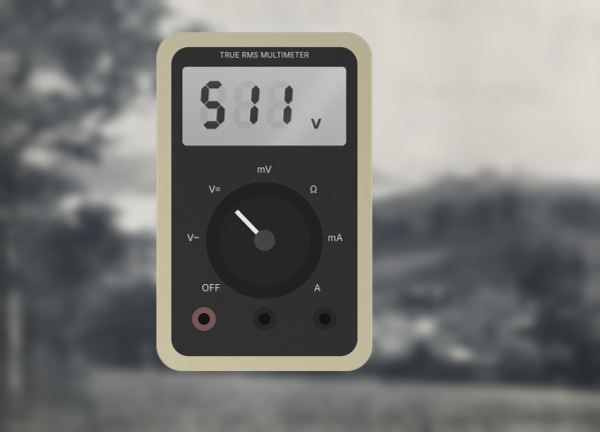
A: 511 V
